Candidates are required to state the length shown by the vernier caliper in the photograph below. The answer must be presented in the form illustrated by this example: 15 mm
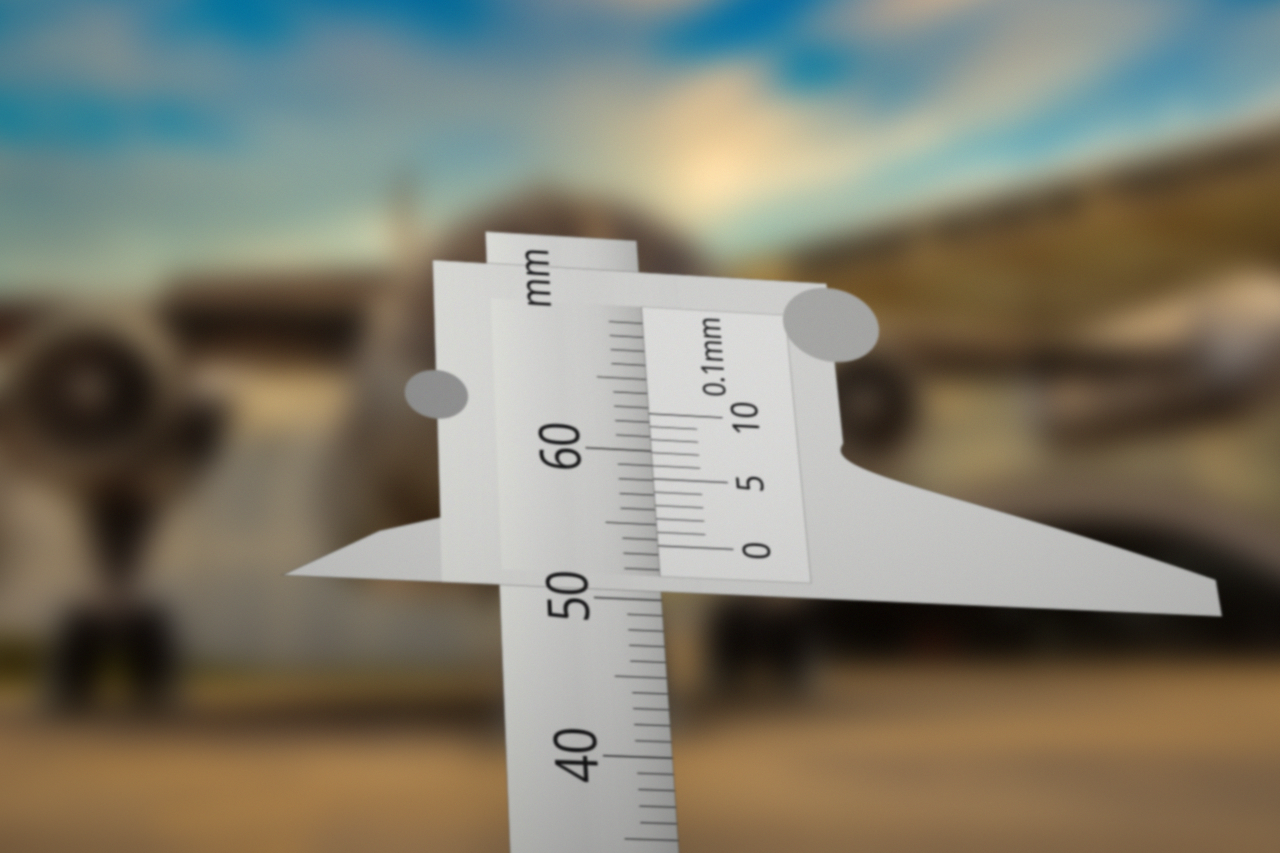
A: 53.6 mm
